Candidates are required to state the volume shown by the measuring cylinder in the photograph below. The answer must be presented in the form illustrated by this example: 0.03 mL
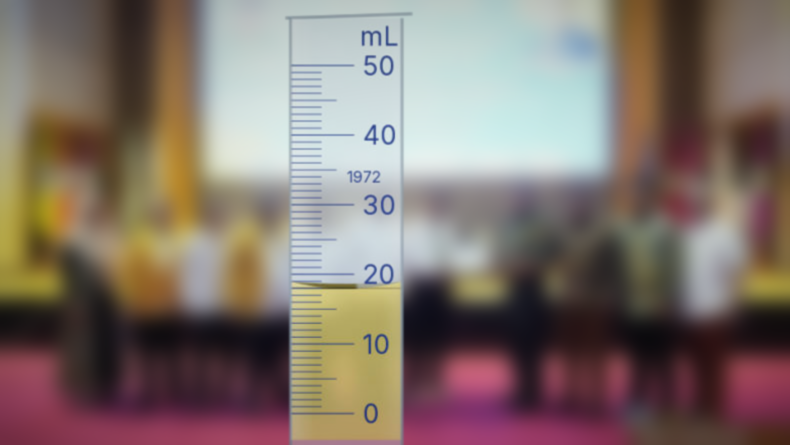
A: 18 mL
